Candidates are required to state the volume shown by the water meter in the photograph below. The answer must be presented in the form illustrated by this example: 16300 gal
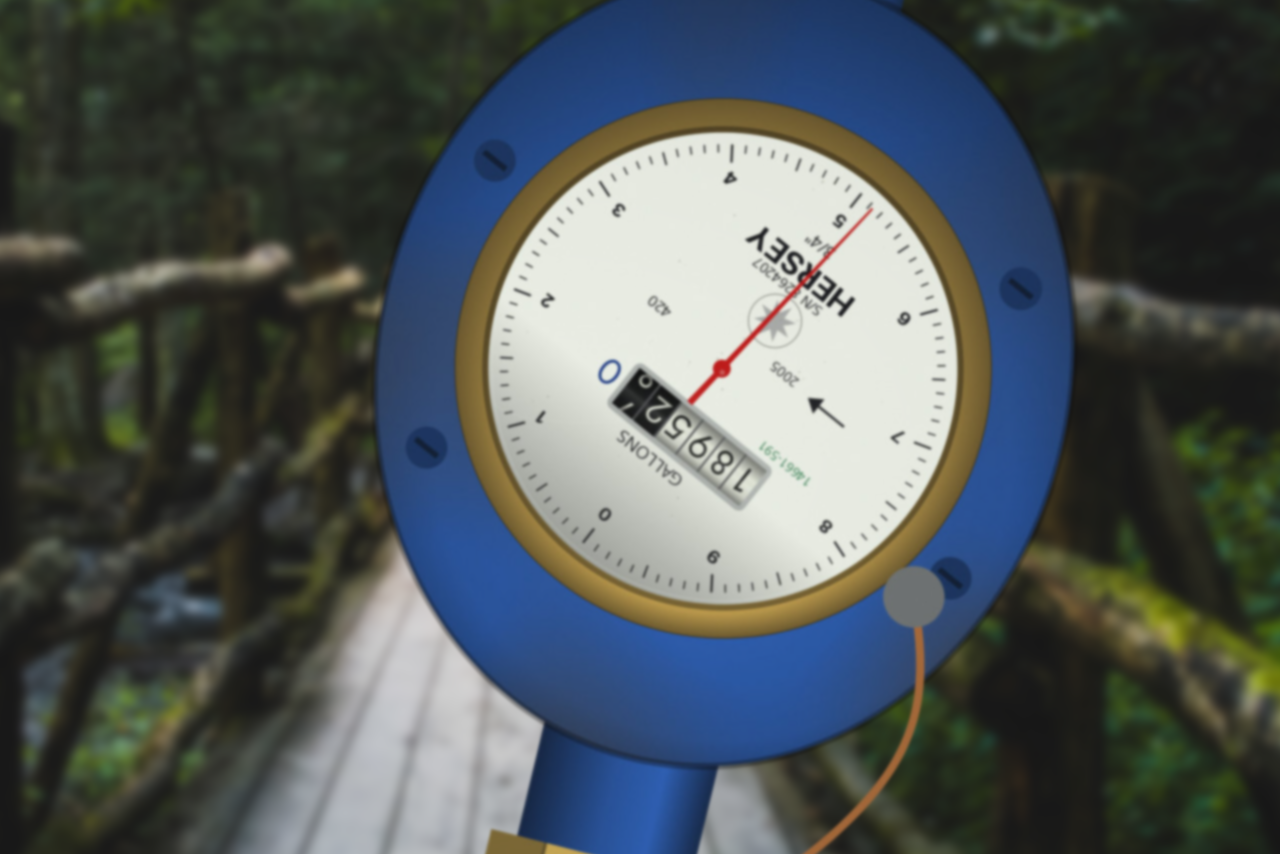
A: 1895275.1 gal
